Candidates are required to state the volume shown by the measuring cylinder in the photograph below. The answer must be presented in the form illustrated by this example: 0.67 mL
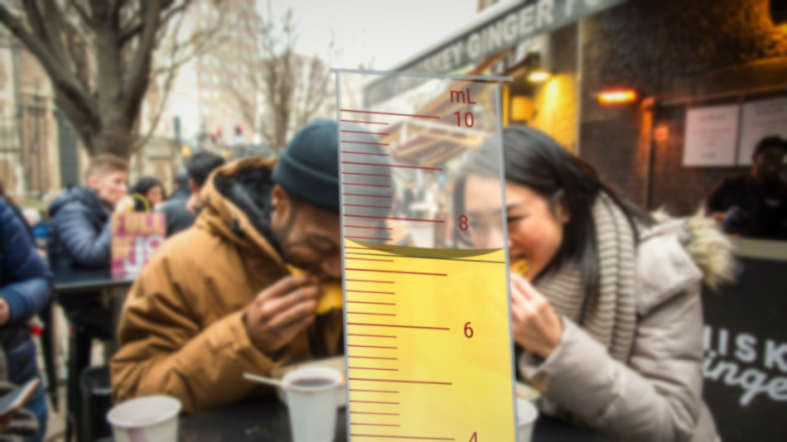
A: 7.3 mL
